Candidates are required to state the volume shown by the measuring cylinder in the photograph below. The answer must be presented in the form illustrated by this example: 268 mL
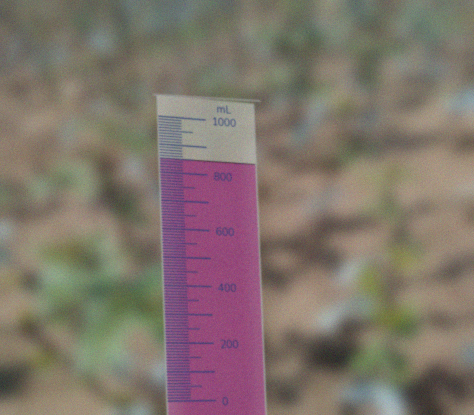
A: 850 mL
